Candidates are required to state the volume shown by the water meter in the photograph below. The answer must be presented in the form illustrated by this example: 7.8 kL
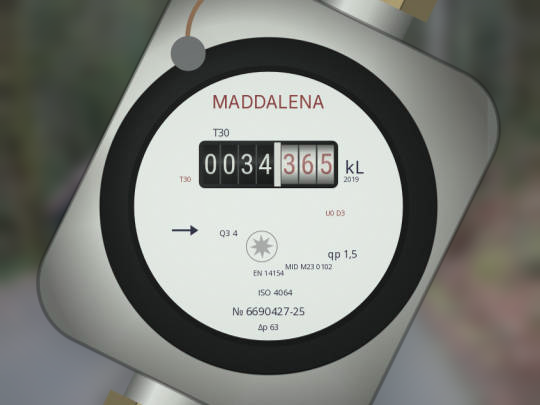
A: 34.365 kL
